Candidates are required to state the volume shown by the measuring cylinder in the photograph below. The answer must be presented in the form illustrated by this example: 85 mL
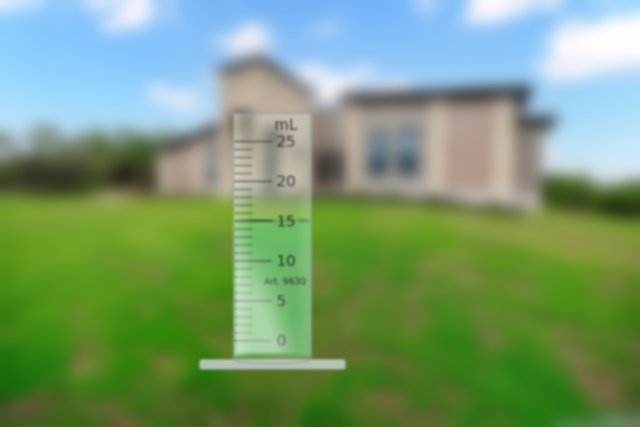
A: 15 mL
